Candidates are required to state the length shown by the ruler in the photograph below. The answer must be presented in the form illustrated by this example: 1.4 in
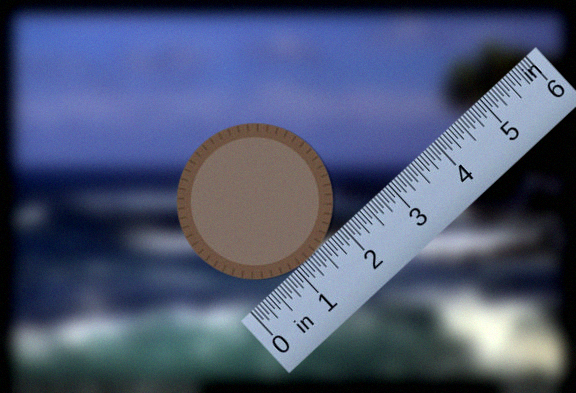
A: 2.5 in
